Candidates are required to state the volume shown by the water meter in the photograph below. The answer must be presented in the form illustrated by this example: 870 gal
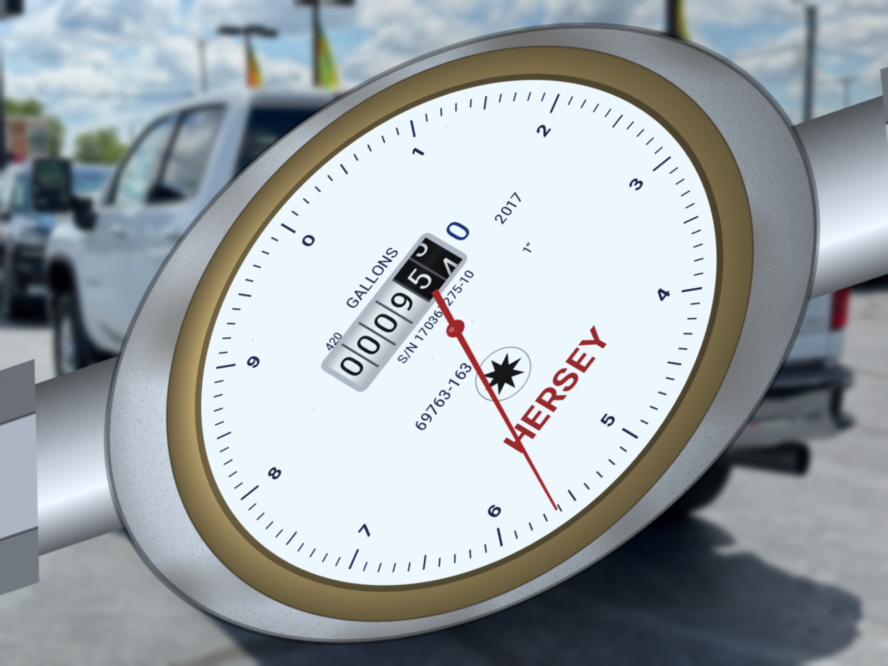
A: 9535.6 gal
